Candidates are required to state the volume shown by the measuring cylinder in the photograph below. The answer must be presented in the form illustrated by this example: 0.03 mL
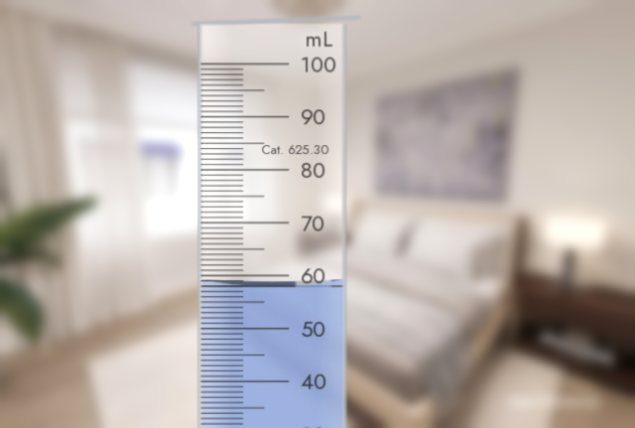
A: 58 mL
